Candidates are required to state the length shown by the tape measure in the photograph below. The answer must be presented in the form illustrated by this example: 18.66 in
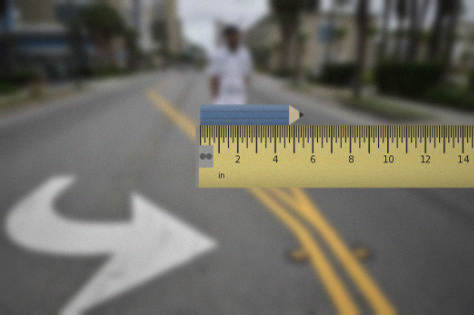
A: 5.5 in
